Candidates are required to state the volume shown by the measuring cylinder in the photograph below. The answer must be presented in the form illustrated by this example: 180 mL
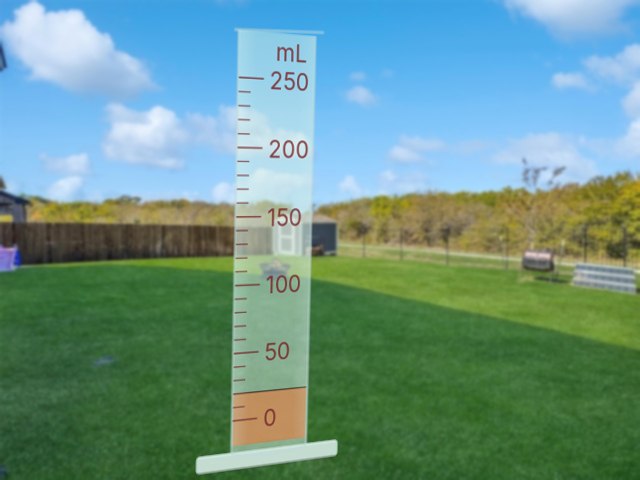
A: 20 mL
